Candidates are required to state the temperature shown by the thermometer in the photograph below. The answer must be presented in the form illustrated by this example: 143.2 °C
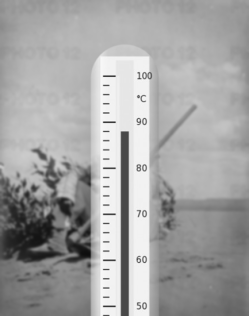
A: 88 °C
